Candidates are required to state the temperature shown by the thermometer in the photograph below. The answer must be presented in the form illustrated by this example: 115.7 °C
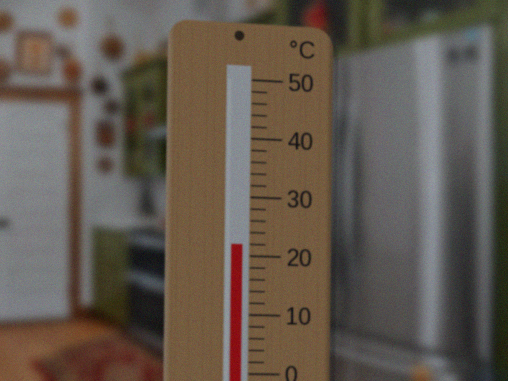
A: 22 °C
